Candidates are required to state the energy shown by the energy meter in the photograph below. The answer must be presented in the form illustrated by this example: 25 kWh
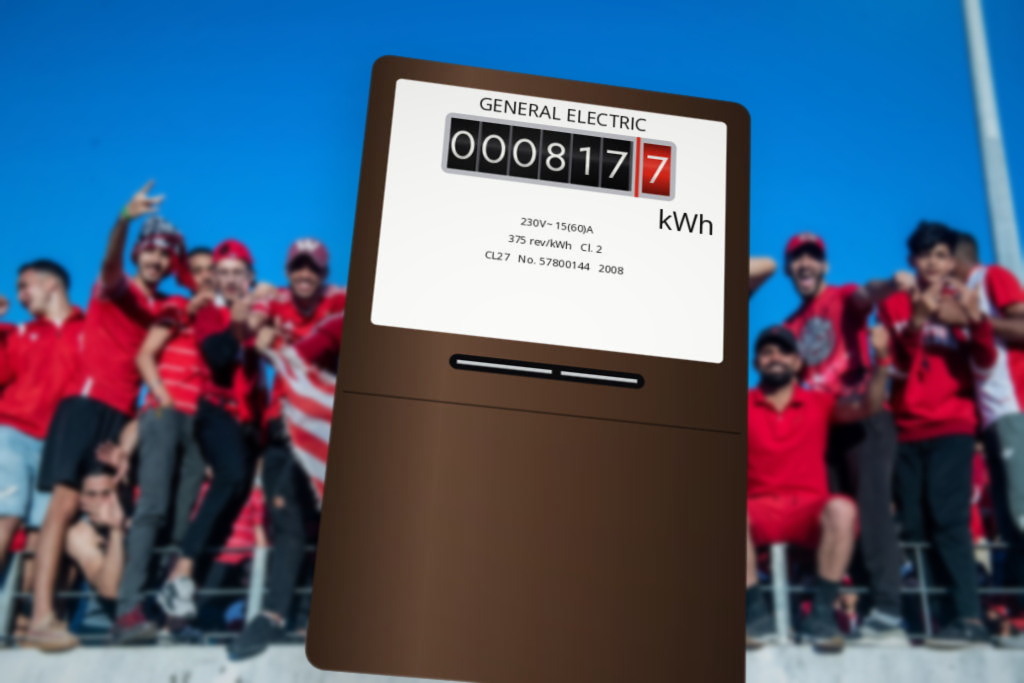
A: 817.7 kWh
